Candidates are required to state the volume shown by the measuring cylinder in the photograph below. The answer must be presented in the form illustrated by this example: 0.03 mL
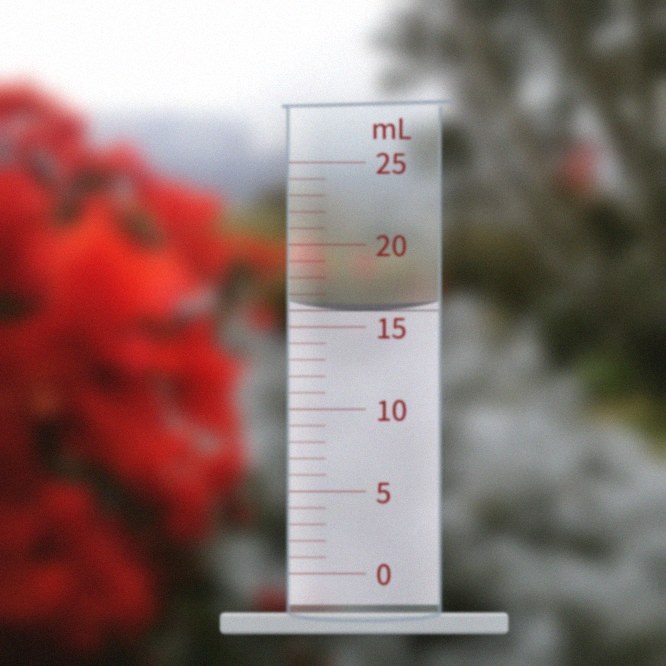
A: 16 mL
